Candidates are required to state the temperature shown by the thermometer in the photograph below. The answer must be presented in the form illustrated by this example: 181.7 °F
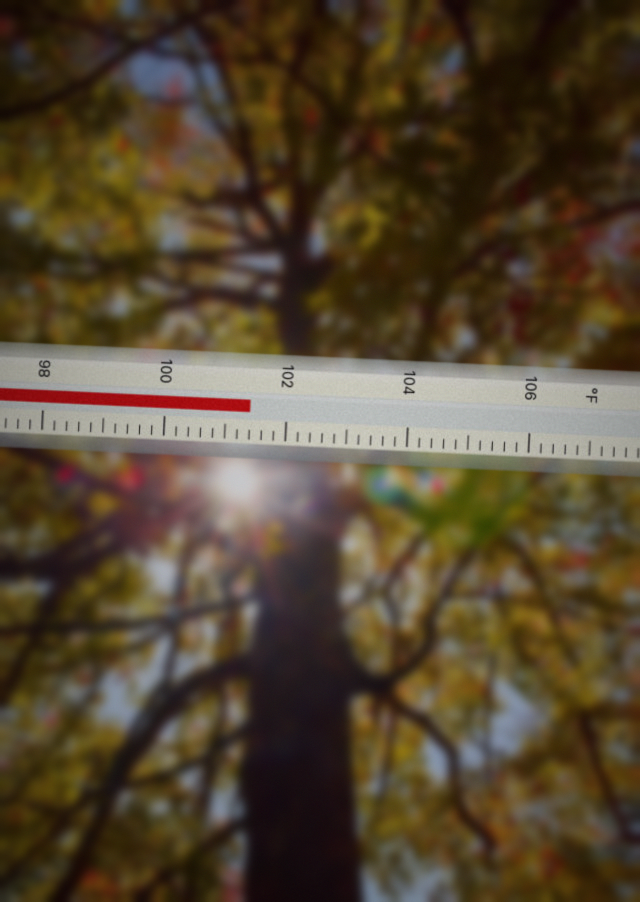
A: 101.4 °F
